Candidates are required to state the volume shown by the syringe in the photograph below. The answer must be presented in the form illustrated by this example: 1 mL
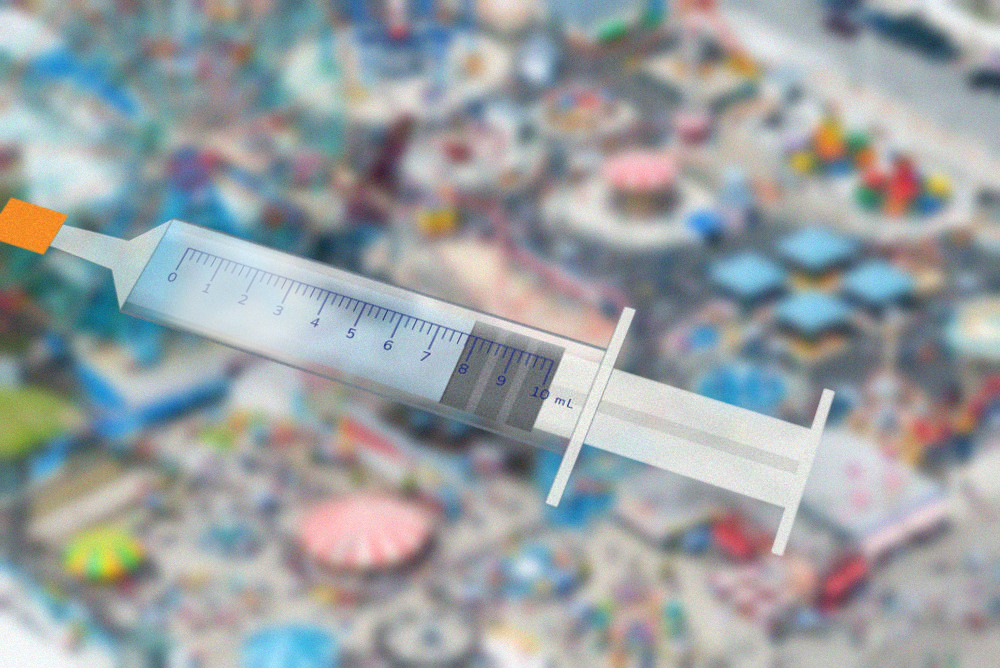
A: 7.8 mL
